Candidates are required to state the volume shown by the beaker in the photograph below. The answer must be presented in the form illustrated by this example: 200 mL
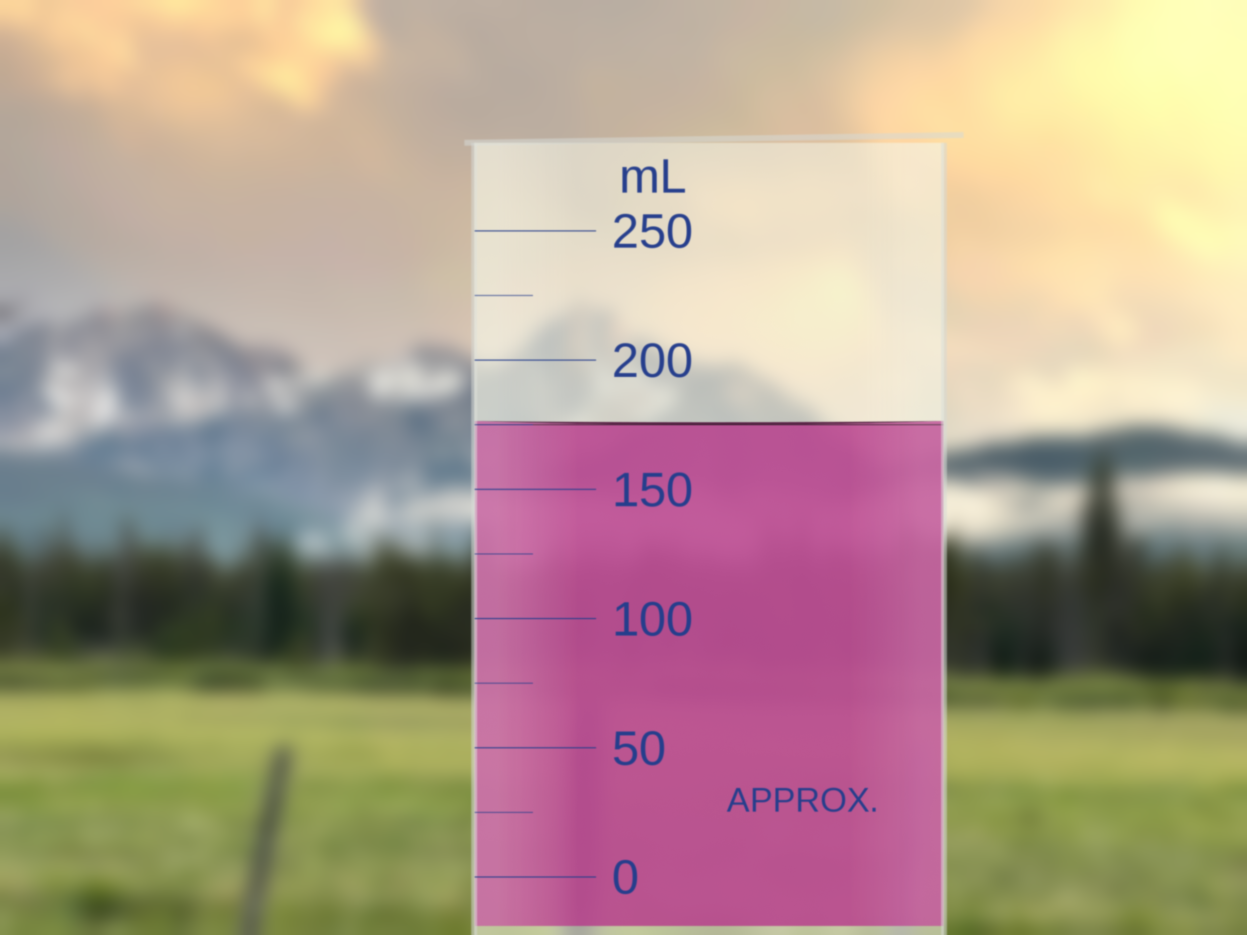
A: 175 mL
